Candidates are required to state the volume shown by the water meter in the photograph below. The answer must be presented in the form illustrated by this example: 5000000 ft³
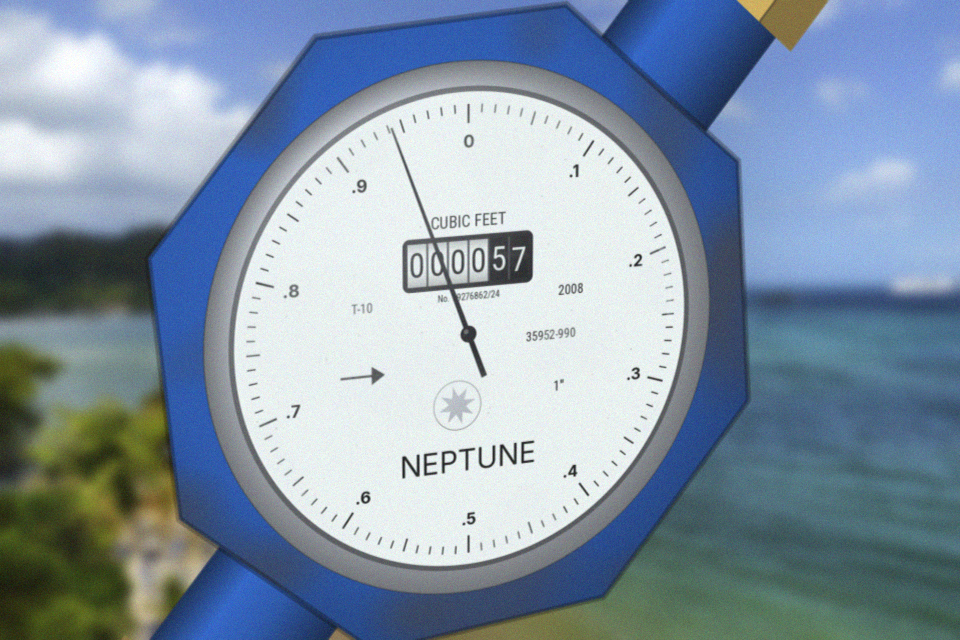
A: 56.94 ft³
